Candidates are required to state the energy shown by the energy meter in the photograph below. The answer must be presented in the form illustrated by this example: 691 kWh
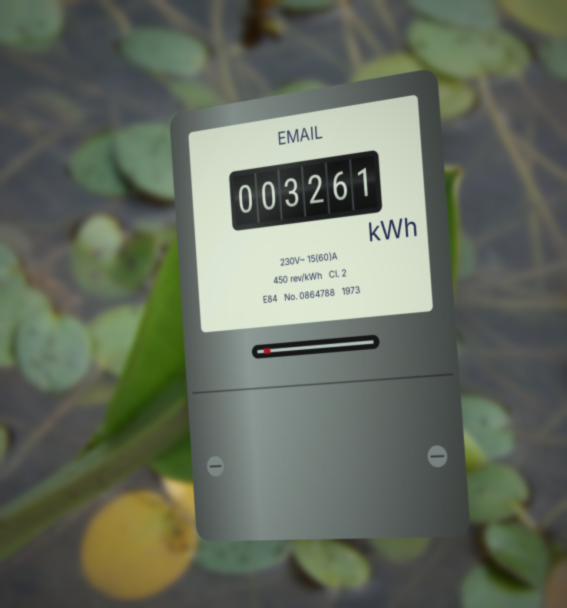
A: 3261 kWh
